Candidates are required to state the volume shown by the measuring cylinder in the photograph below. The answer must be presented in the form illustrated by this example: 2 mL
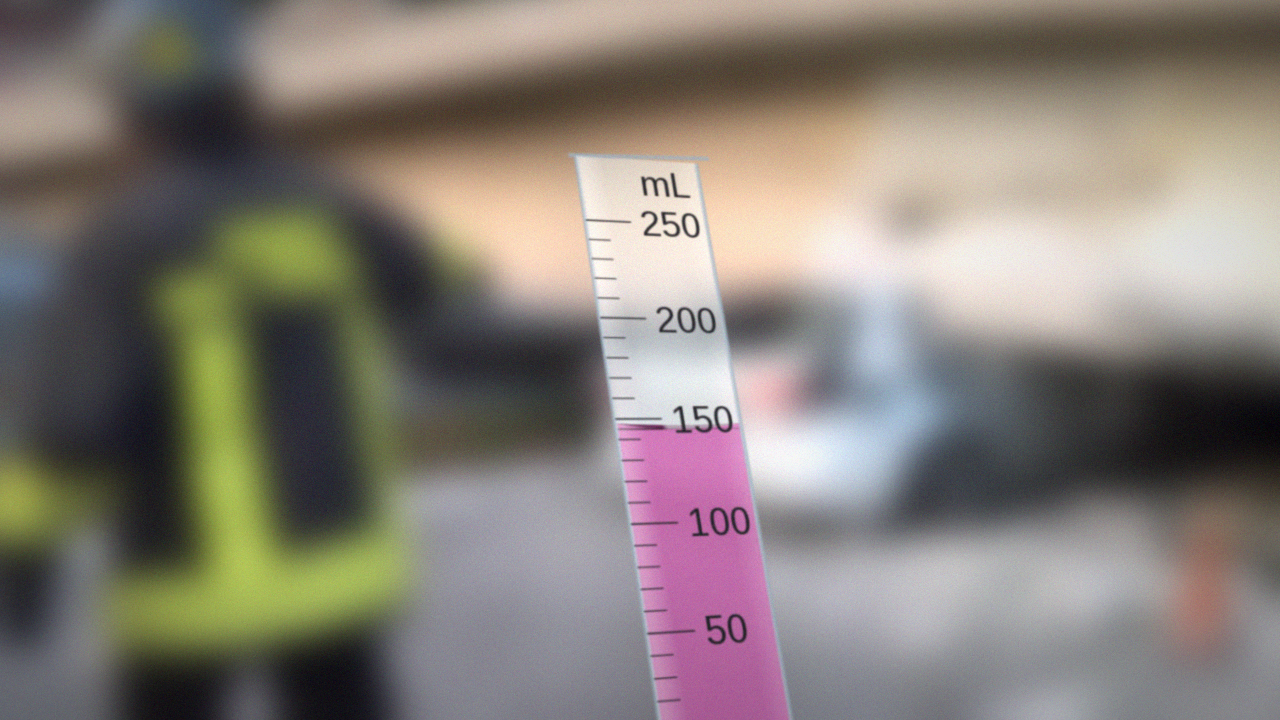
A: 145 mL
